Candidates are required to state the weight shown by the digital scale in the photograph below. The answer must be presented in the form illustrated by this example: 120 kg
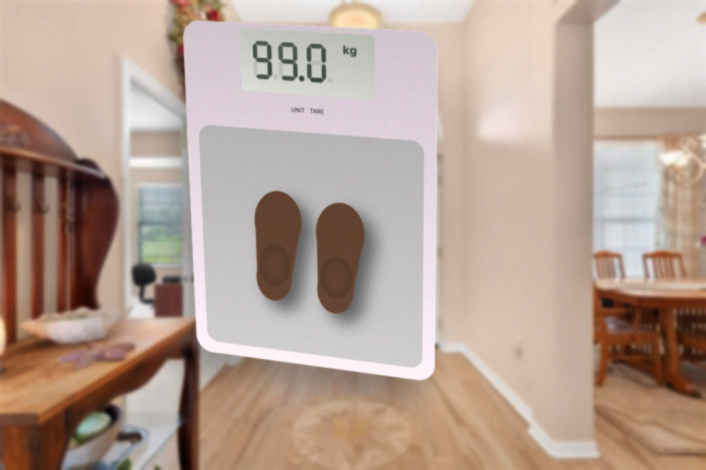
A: 99.0 kg
